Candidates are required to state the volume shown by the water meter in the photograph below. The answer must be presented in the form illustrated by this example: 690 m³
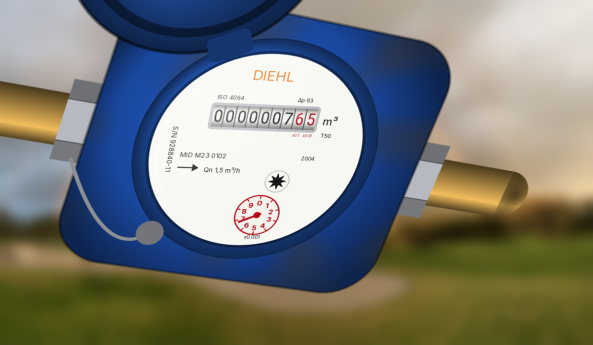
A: 7.656 m³
